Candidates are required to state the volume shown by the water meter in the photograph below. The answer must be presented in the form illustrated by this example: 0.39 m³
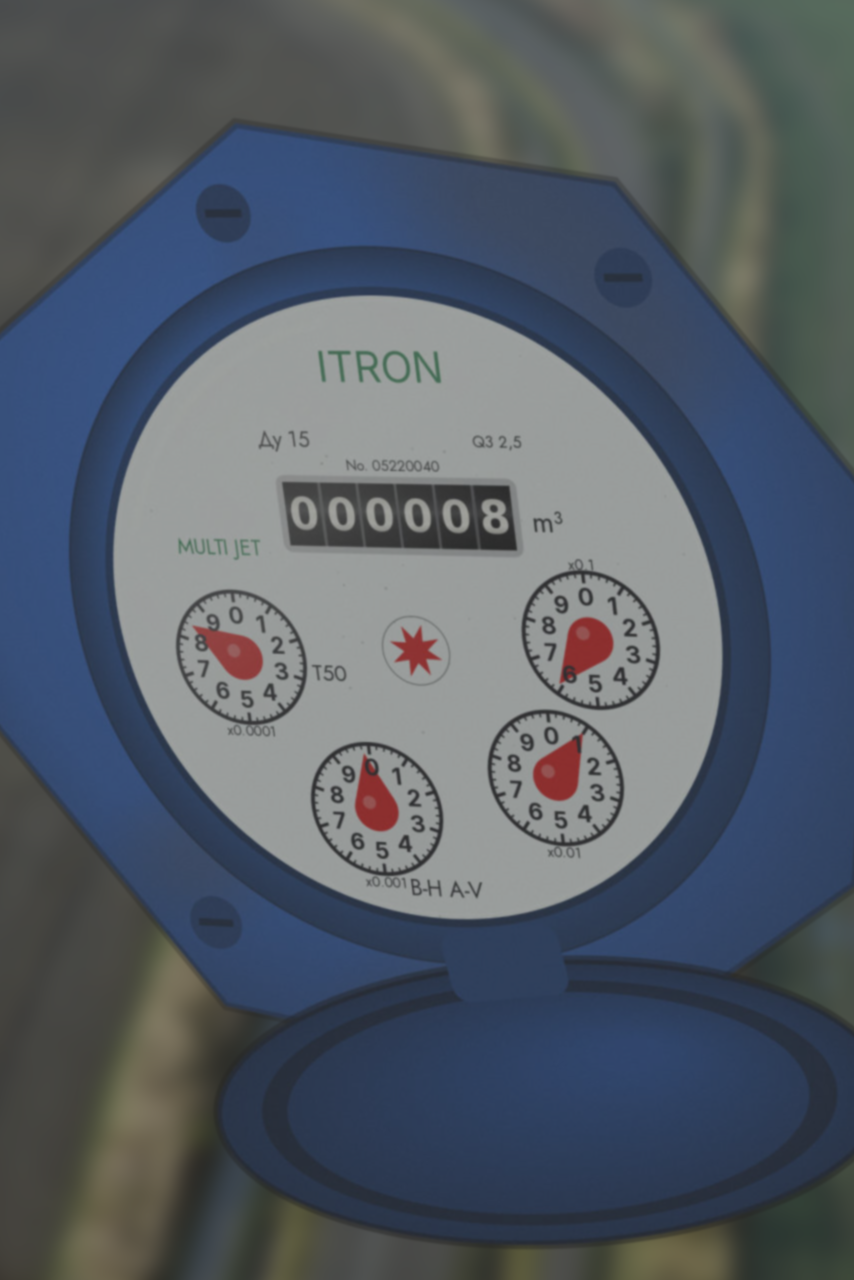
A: 8.6098 m³
